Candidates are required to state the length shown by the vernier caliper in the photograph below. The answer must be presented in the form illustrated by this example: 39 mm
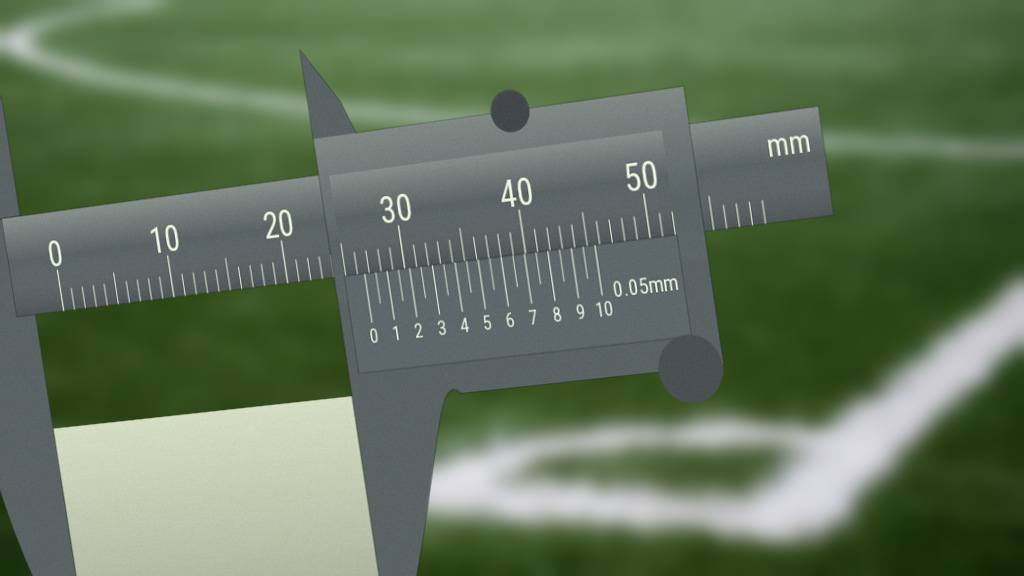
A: 26.6 mm
